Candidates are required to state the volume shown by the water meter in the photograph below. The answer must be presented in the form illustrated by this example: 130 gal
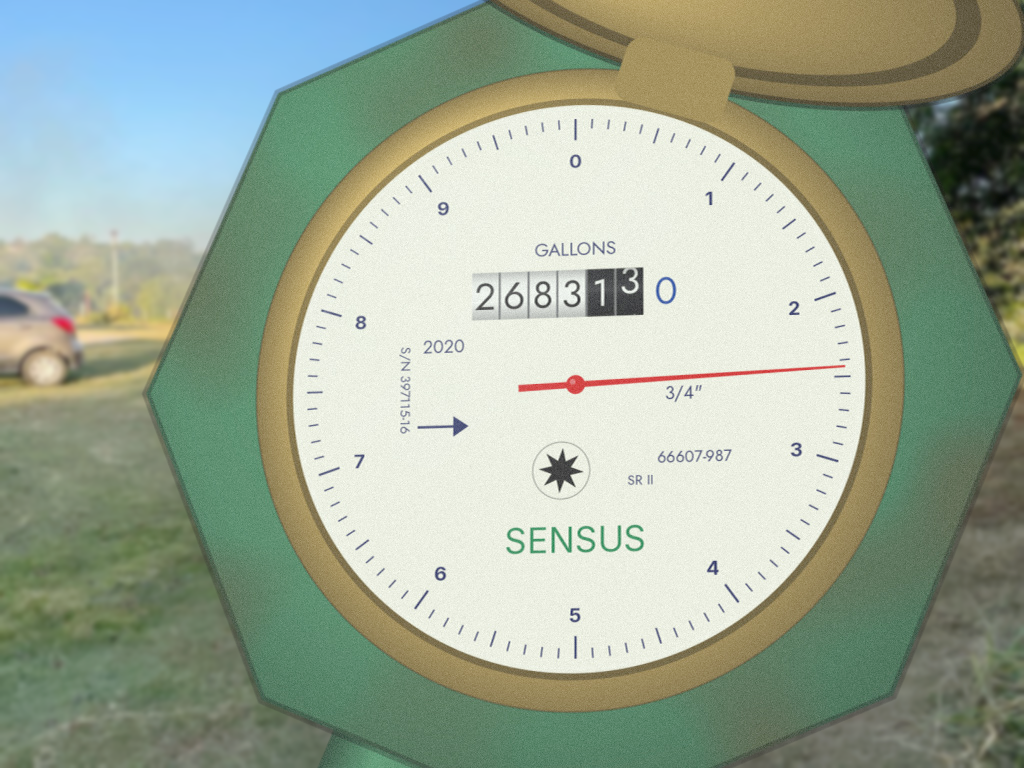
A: 2683132.4 gal
